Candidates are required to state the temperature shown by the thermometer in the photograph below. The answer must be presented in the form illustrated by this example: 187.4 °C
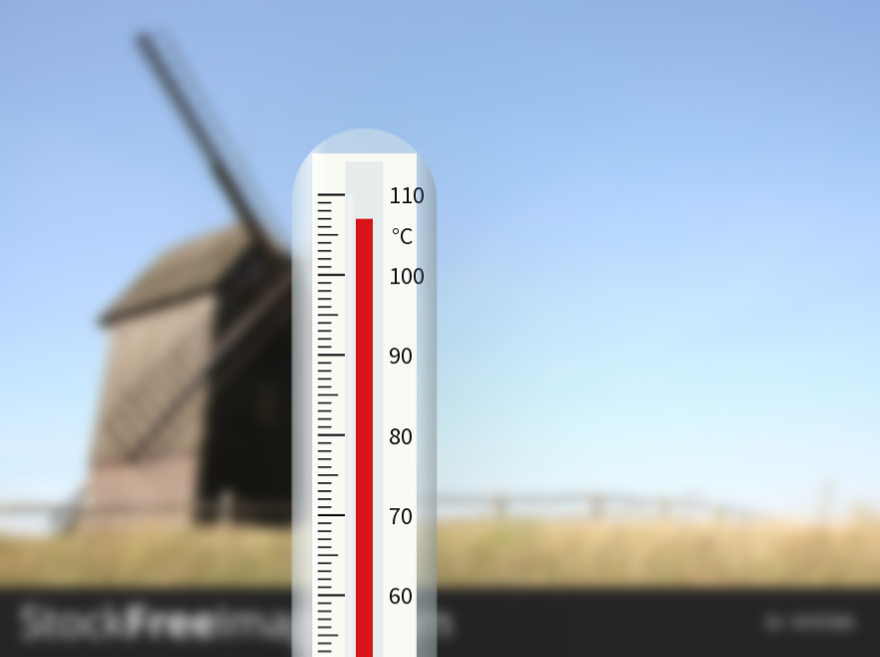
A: 107 °C
